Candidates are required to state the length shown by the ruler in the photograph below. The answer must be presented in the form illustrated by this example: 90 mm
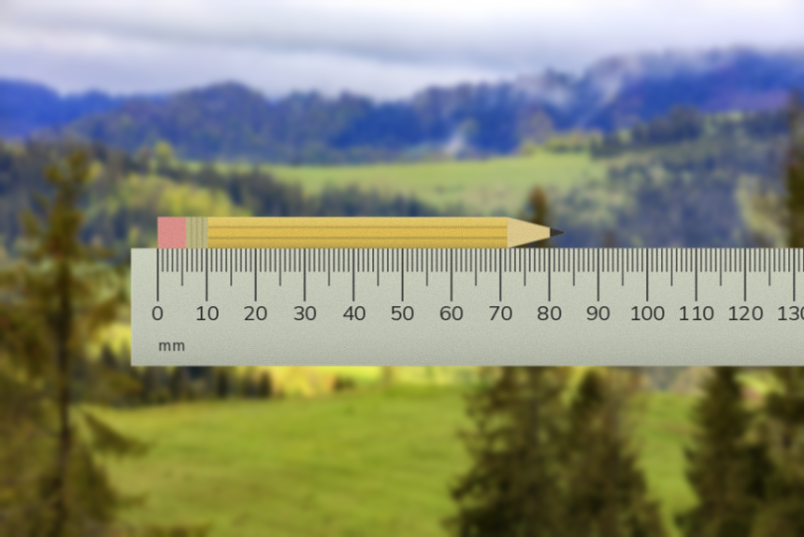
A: 83 mm
